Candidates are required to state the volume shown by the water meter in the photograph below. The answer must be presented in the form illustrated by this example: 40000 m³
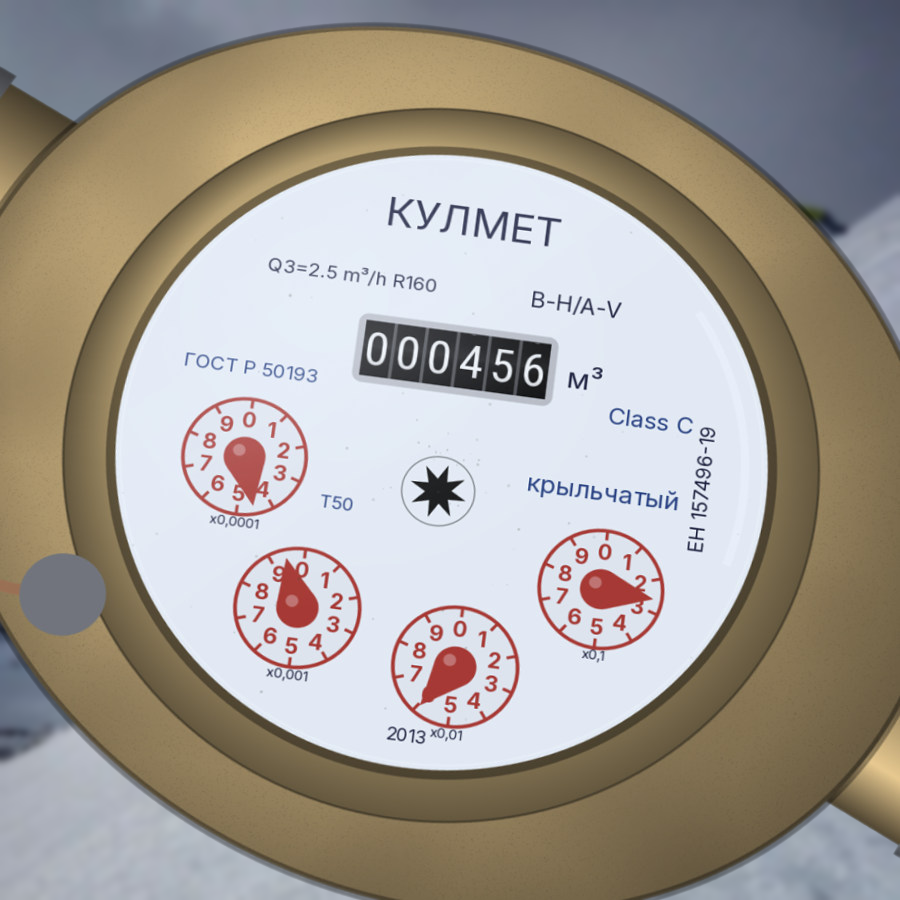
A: 456.2594 m³
